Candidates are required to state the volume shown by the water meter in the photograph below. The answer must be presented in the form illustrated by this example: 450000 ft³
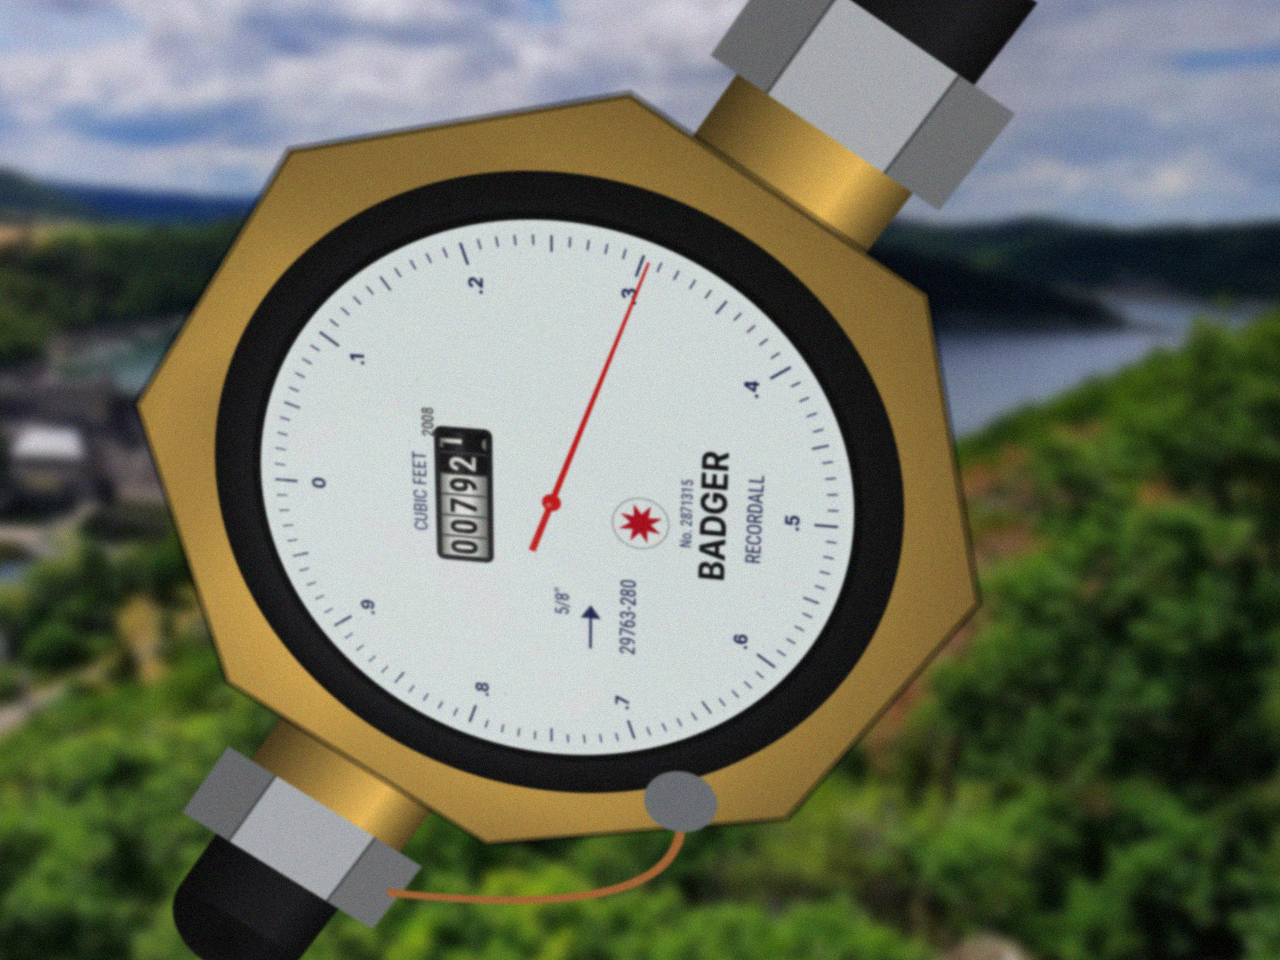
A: 7921.30 ft³
